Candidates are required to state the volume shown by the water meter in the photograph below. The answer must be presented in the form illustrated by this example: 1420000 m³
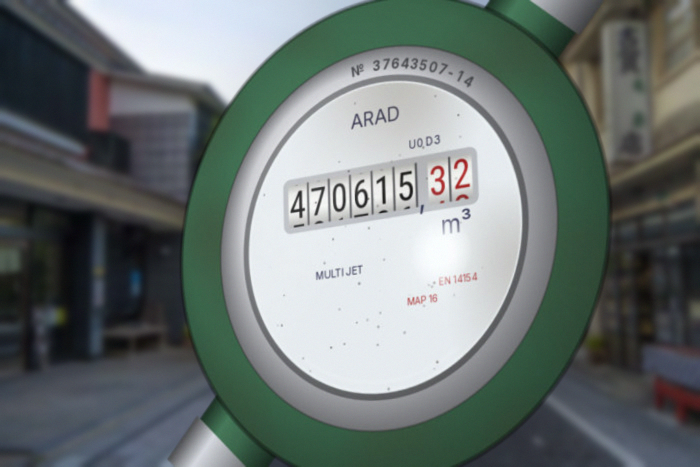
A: 470615.32 m³
